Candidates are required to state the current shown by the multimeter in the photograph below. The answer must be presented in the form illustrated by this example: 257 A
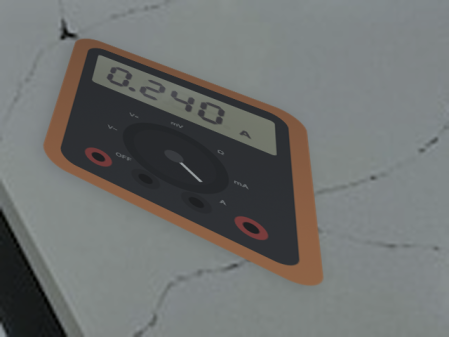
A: 0.240 A
